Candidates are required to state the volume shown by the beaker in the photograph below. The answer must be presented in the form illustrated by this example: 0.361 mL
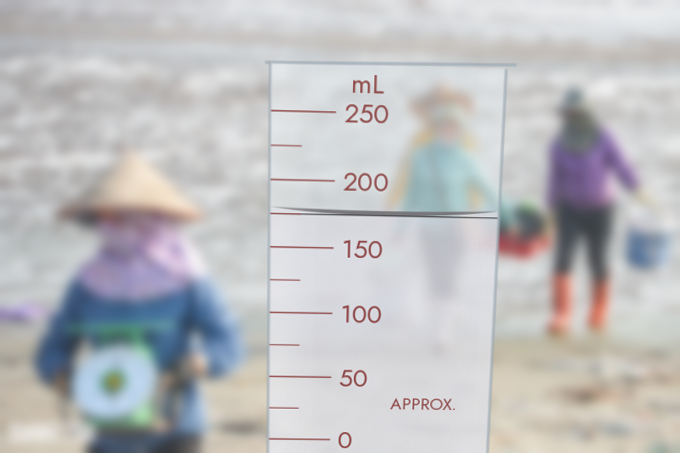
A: 175 mL
